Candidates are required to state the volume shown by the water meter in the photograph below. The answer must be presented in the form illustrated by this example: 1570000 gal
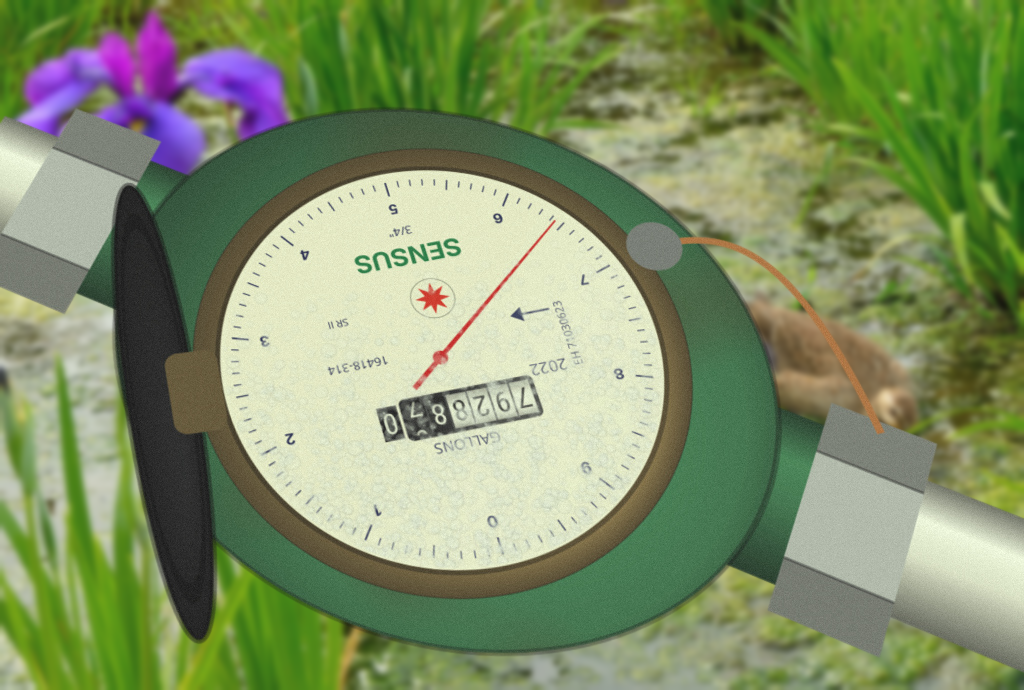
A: 7928866.4 gal
